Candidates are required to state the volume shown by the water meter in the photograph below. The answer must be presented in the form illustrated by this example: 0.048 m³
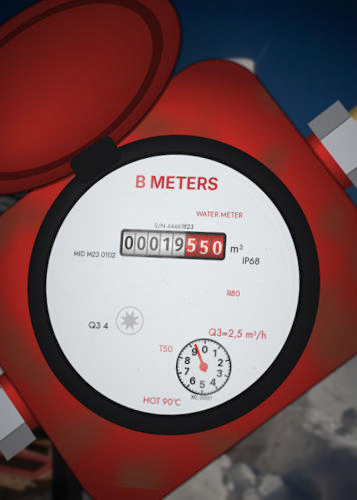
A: 19.5499 m³
